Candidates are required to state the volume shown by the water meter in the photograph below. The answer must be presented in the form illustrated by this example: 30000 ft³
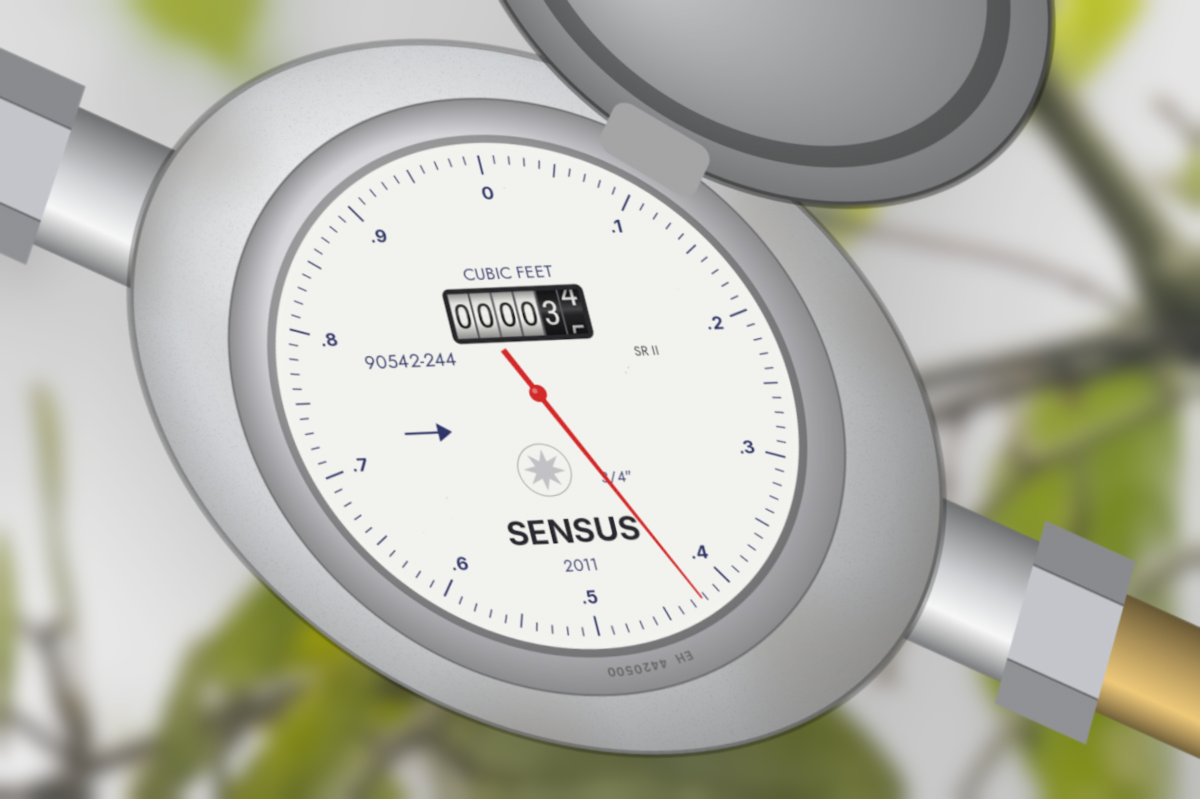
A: 34.42 ft³
